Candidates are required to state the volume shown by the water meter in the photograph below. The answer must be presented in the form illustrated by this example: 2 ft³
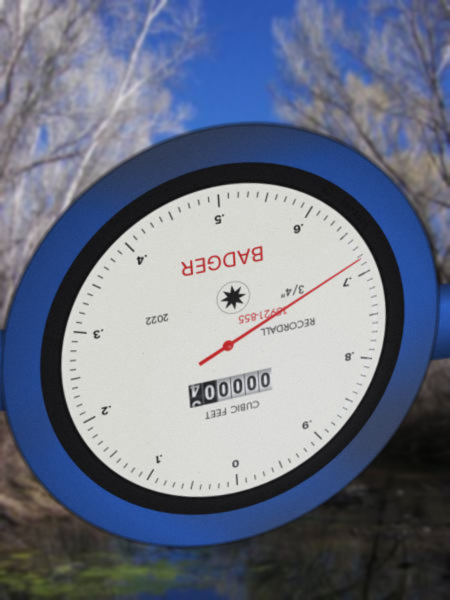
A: 3.68 ft³
